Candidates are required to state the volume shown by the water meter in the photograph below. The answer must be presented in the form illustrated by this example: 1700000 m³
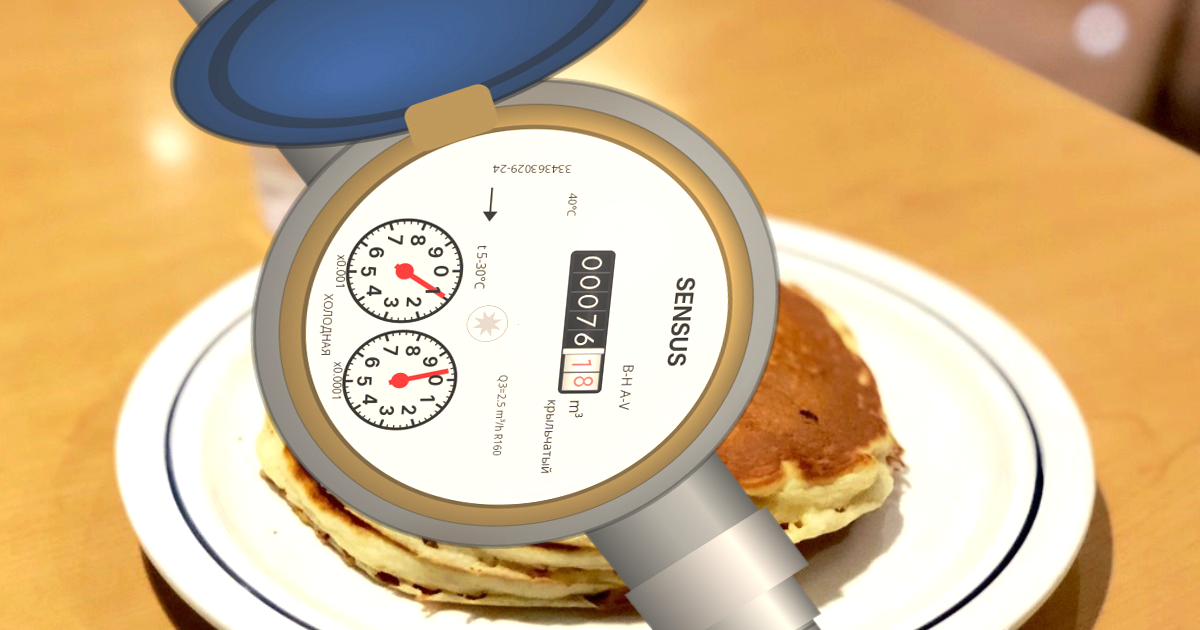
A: 76.1809 m³
